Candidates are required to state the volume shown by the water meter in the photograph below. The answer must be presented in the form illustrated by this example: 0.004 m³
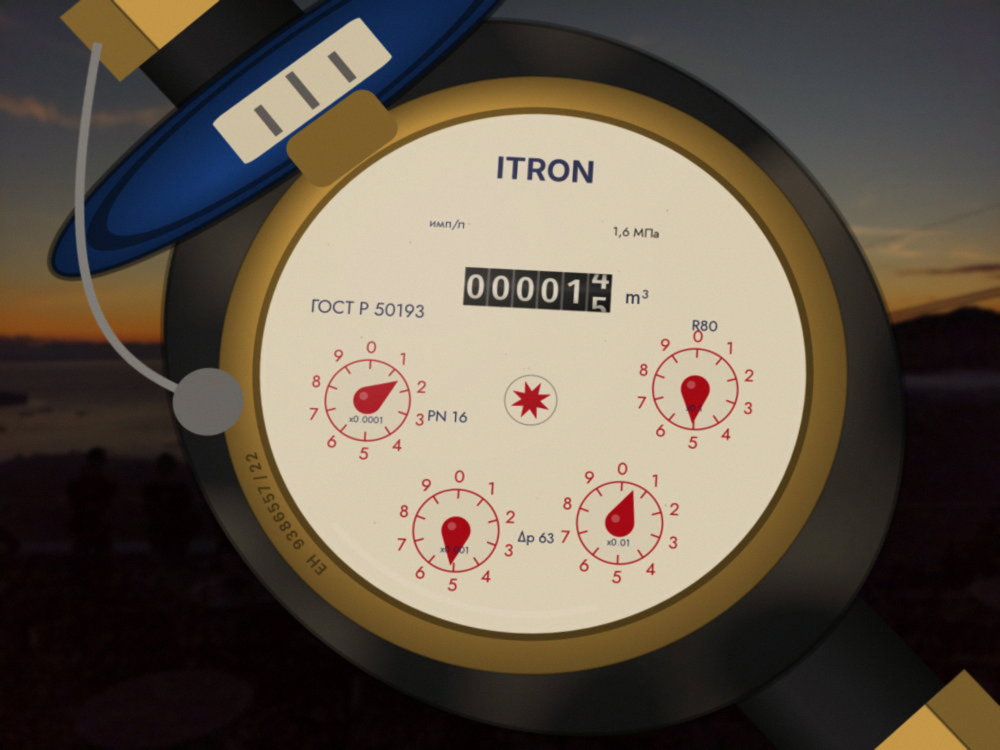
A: 14.5051 m³
